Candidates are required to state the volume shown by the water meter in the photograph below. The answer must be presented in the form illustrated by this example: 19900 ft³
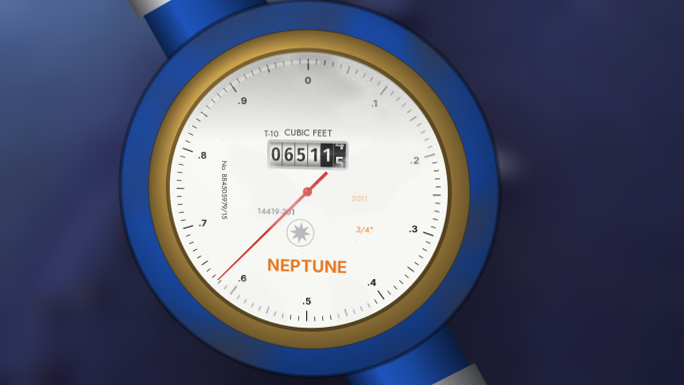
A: 65114.62 ft³
